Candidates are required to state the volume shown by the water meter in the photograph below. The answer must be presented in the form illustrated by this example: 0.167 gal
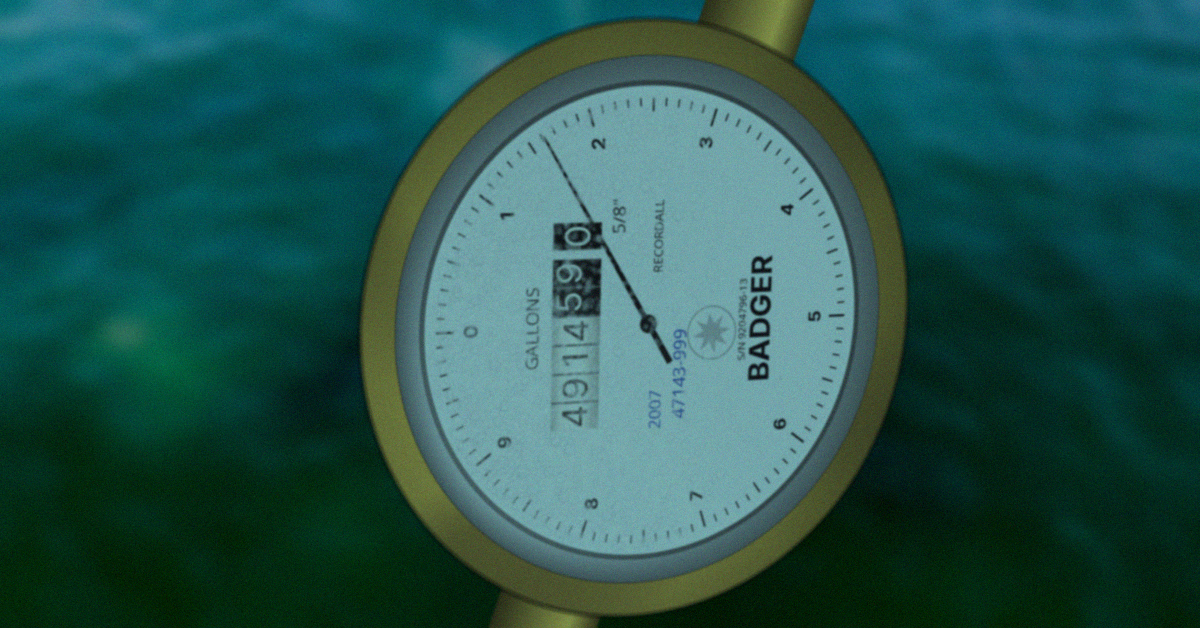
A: 4914591.6 gal
